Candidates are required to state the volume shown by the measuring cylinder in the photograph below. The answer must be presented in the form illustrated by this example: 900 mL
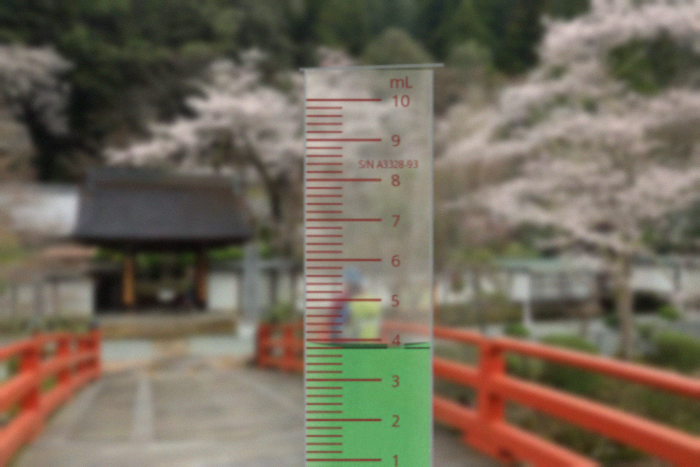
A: 3.8 mL
